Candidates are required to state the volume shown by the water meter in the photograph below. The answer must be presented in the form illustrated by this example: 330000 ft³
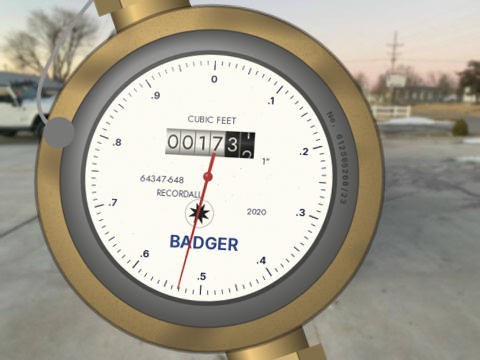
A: 1731.53 ft³
